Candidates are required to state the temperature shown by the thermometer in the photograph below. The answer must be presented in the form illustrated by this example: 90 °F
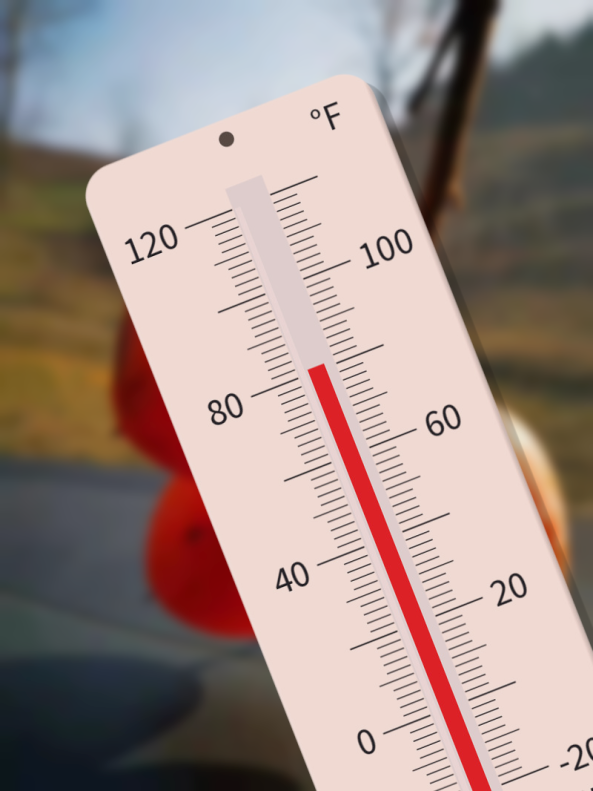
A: 81 °F
